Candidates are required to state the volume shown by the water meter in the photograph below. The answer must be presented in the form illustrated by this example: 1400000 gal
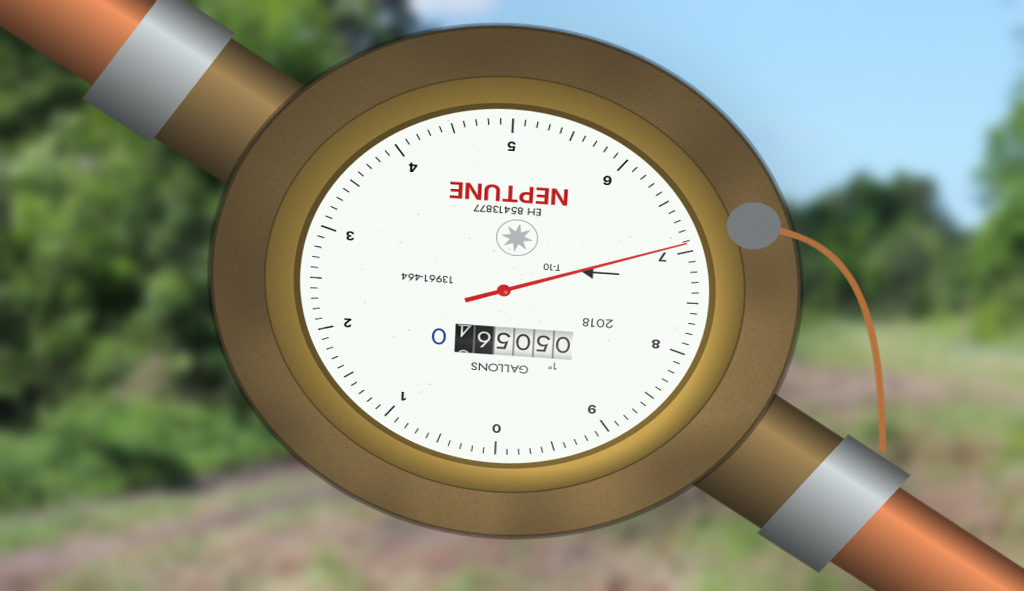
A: 505636.9 gal
